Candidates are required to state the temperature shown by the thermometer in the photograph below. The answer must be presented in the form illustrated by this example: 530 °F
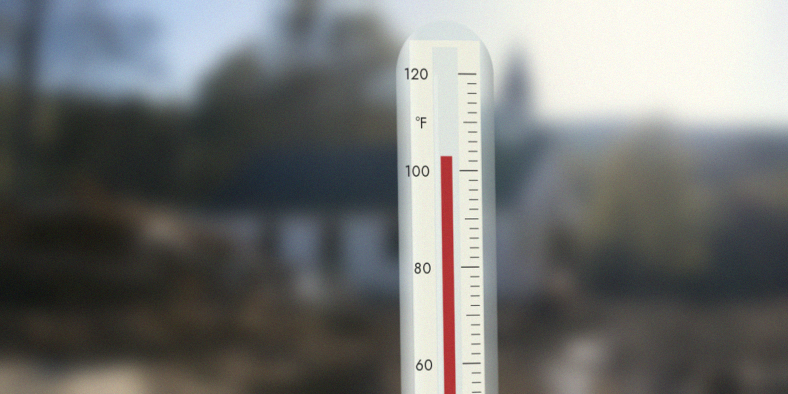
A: 103 °F
